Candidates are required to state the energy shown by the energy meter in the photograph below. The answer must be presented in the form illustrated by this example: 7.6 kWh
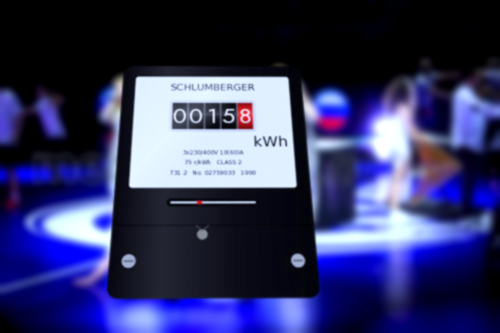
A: 15.8 kWh
